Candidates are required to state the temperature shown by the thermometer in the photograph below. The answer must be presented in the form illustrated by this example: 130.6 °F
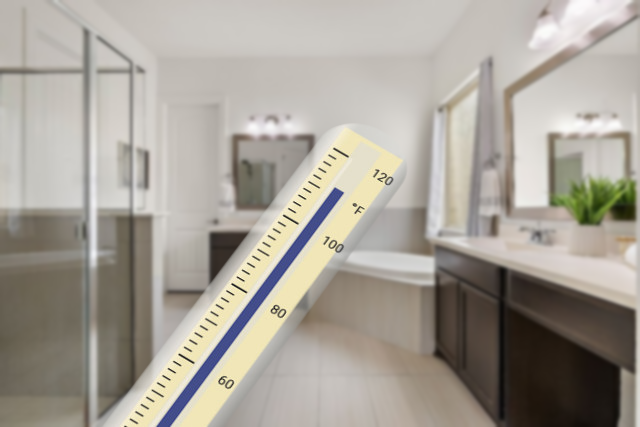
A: 112 °F
